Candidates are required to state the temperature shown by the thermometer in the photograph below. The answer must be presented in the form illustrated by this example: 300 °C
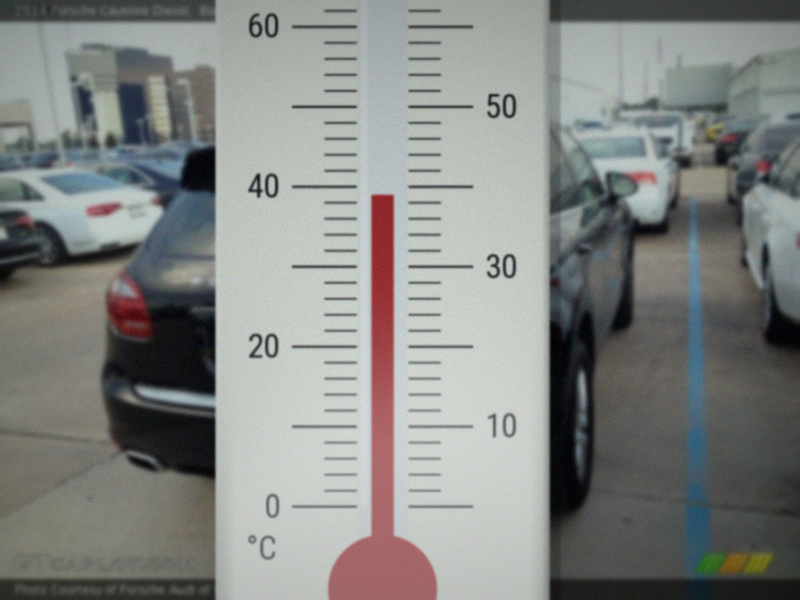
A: 39 °C
